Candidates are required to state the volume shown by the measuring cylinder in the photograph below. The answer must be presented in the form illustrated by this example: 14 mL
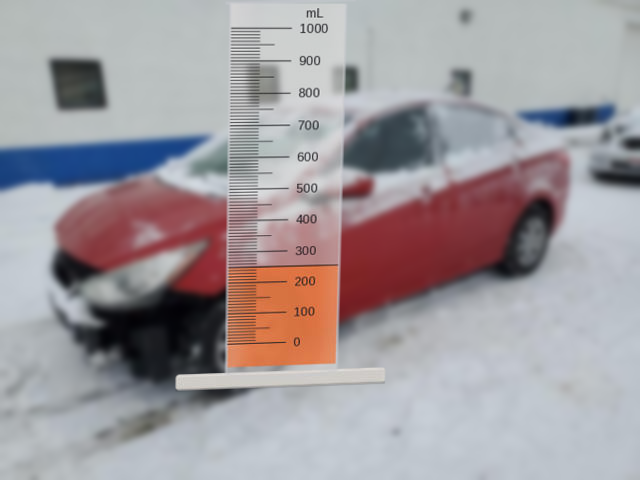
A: 250 mL
